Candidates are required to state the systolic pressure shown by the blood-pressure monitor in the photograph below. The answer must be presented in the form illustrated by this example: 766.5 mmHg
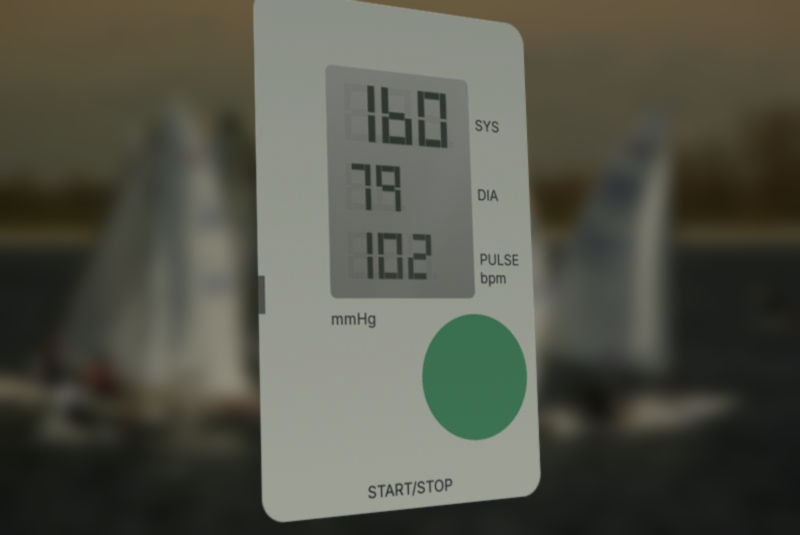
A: 160 mmHg
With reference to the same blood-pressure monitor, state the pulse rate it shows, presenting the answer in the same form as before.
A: 102 bpm
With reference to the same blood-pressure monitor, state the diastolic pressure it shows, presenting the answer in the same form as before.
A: 79 mmHg
